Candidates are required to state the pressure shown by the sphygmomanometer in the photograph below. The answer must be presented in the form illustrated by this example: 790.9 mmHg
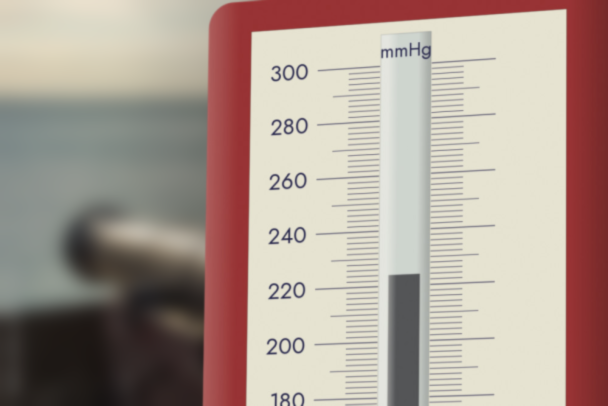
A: 224 mmHg
